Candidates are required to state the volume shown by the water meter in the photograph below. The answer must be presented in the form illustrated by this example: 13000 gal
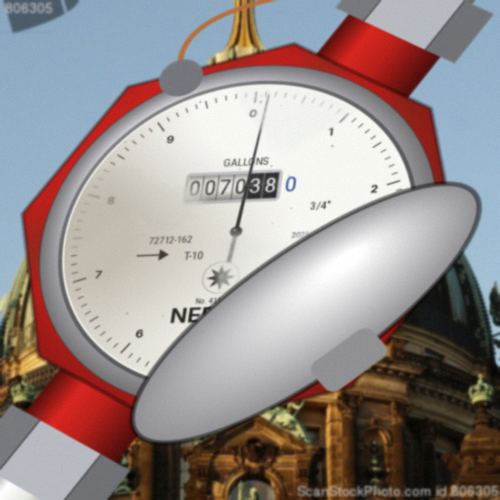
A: 70380.1 gal
